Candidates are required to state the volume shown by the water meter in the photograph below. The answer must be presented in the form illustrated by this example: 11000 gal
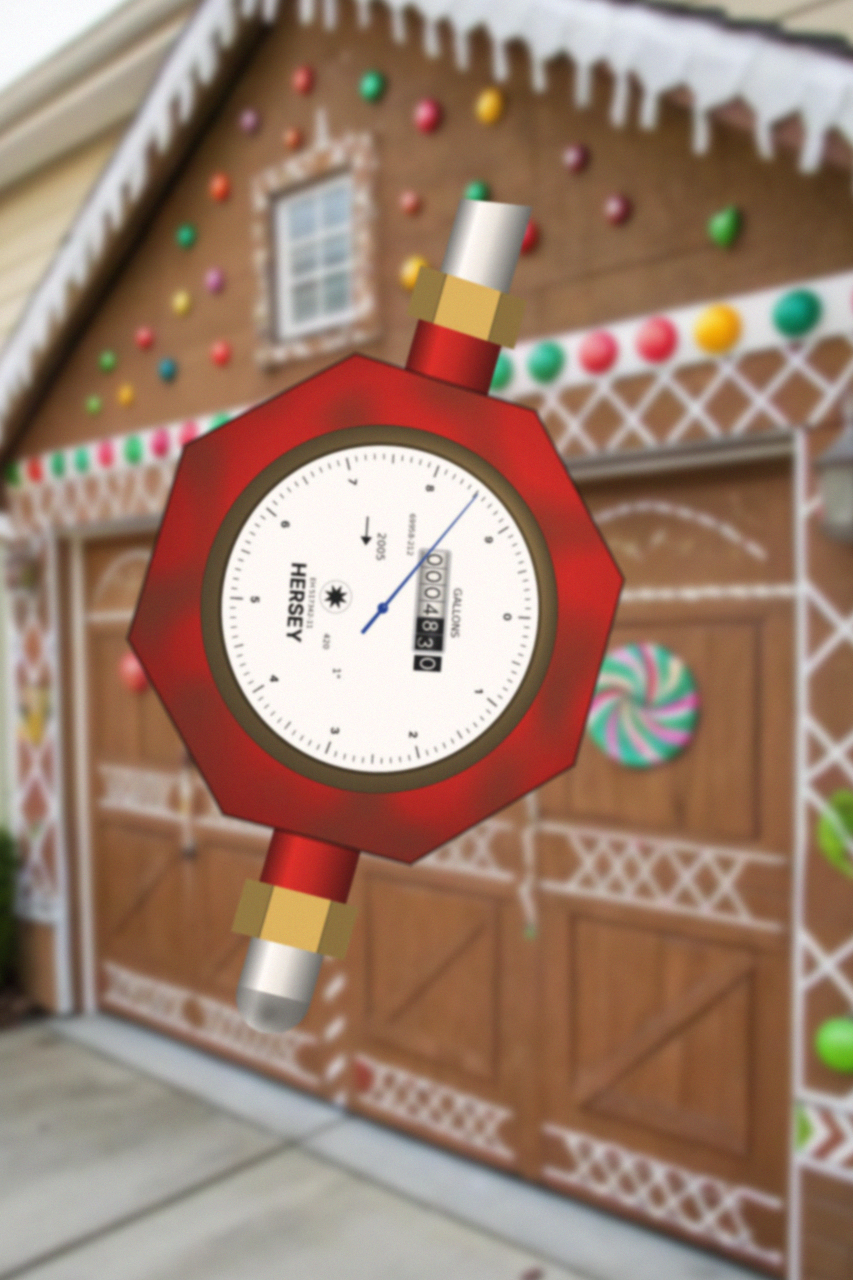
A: 4828.5 gal
